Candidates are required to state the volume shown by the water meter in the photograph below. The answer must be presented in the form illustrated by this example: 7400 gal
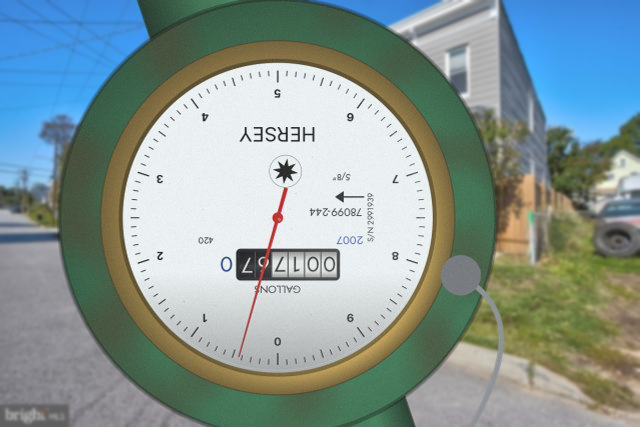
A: 17670.4 gal
